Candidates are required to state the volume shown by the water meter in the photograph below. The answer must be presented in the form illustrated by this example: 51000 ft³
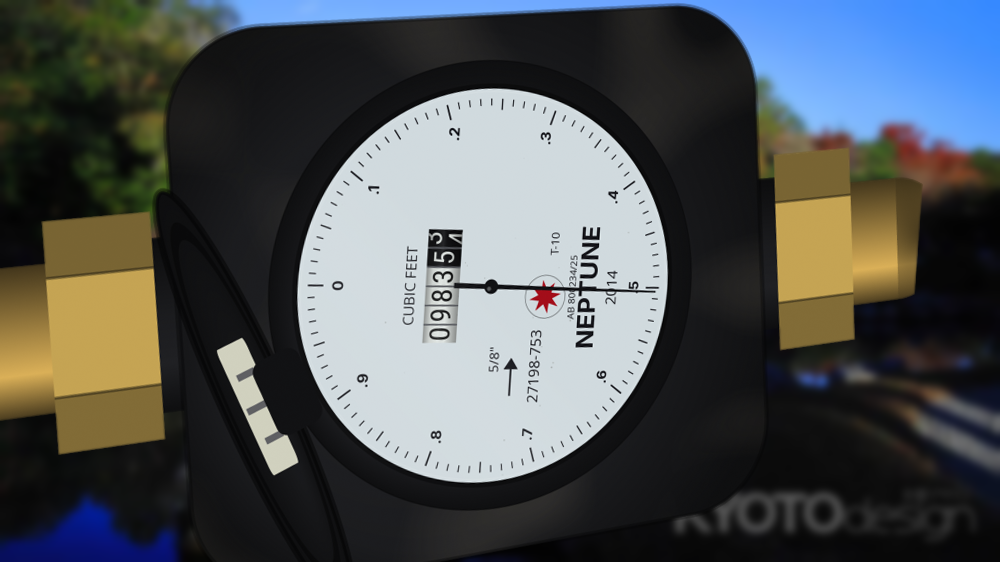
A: 98353.50 ft³
